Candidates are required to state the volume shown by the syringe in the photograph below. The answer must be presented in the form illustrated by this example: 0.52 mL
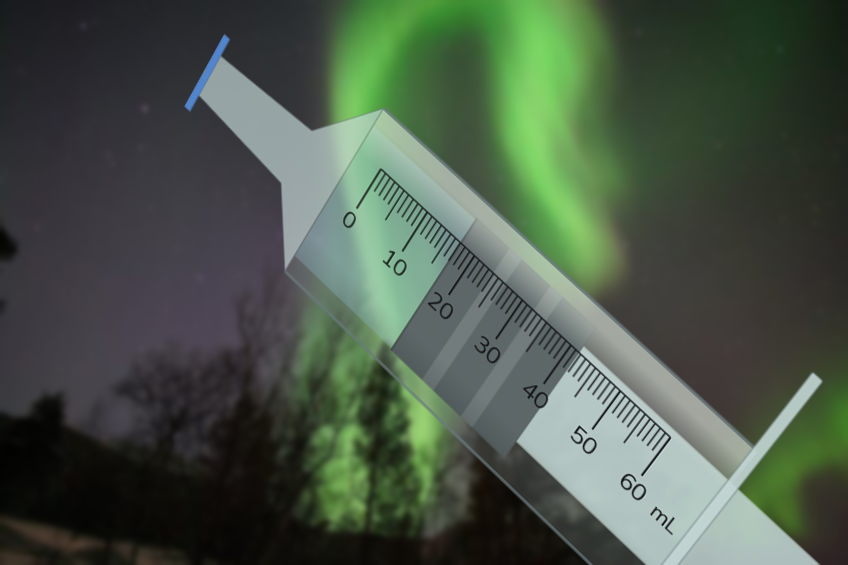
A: 17 mL
